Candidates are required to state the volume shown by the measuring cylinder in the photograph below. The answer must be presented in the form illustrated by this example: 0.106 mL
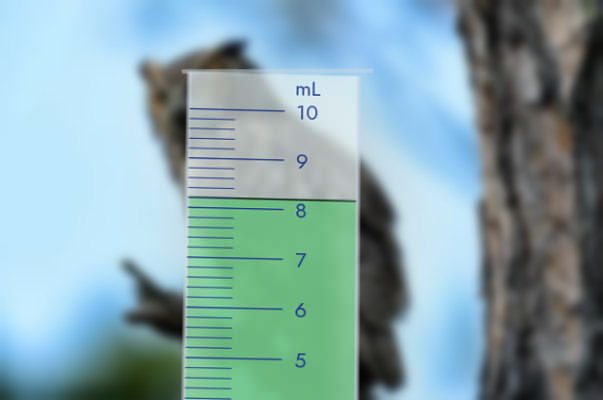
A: 8.2 mL
